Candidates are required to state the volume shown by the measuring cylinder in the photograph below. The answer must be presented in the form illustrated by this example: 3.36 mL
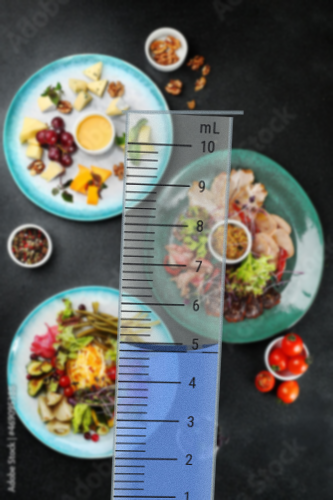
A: 4.8 mL
